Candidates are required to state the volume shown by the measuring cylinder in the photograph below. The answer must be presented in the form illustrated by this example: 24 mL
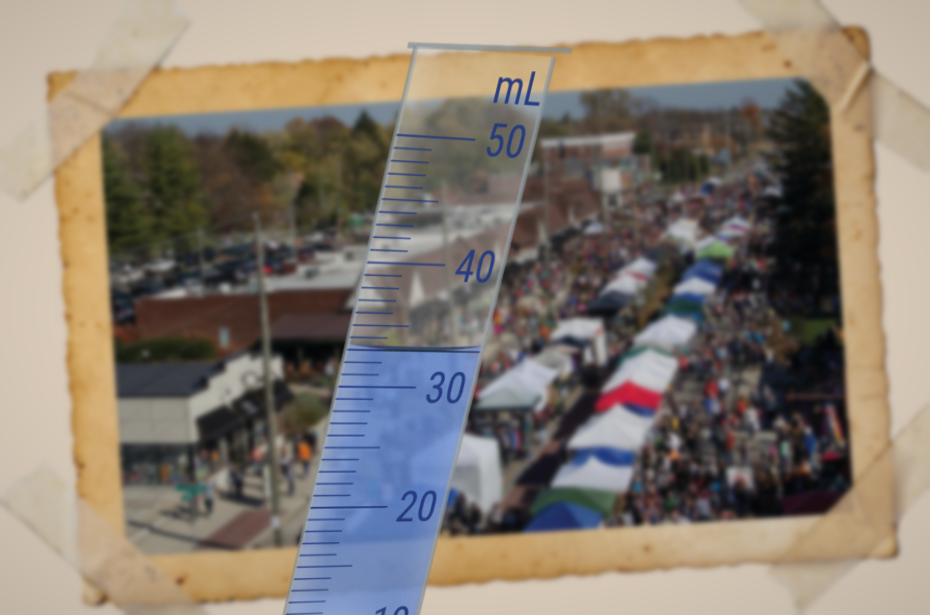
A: 33 mL
